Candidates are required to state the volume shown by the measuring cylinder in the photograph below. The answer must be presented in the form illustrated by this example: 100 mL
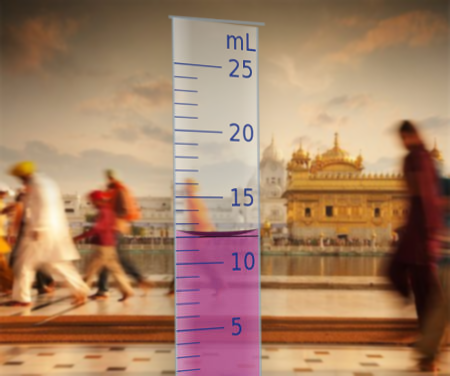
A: 12 mL
